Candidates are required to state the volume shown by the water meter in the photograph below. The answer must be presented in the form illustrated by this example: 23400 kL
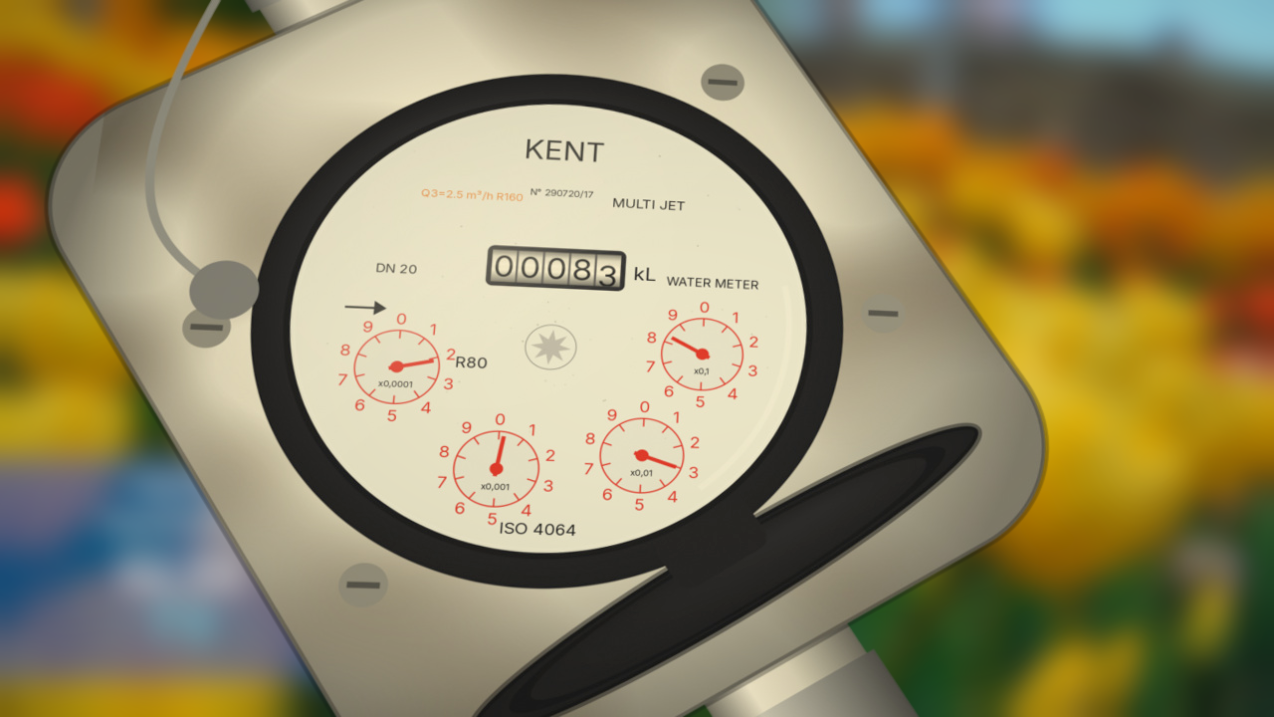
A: 82.8302 kL
